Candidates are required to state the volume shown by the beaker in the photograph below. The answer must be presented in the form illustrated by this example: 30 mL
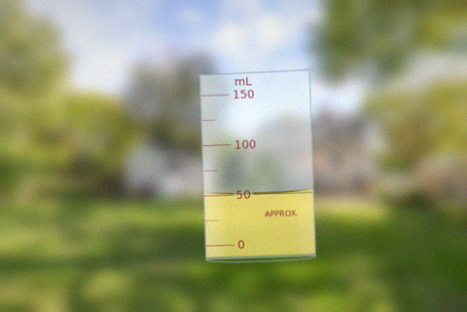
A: 50 mL
